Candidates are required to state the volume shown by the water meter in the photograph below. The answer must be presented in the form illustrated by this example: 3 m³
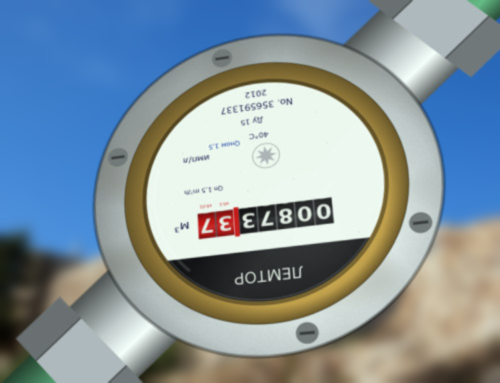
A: 873.37 m³
